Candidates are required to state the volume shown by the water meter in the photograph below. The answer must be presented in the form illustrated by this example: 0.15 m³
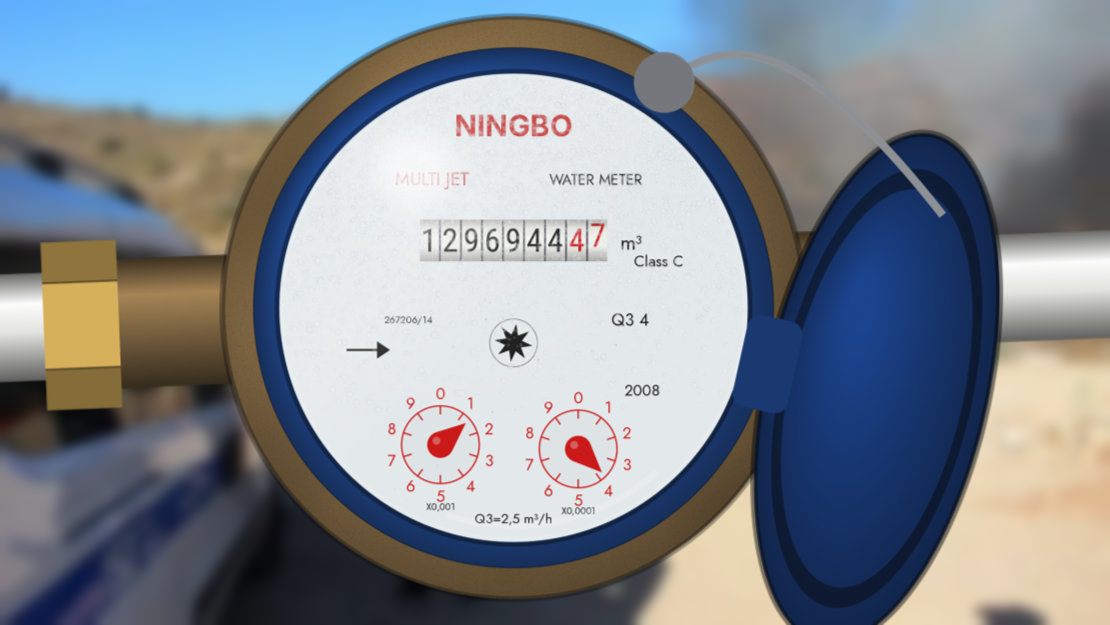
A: 1296944.4713 m³
